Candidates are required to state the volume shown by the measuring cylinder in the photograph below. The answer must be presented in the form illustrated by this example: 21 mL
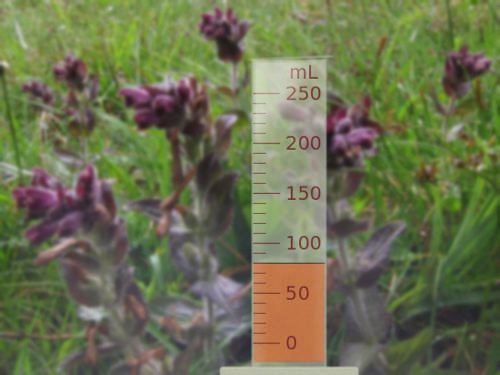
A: 80 mL
